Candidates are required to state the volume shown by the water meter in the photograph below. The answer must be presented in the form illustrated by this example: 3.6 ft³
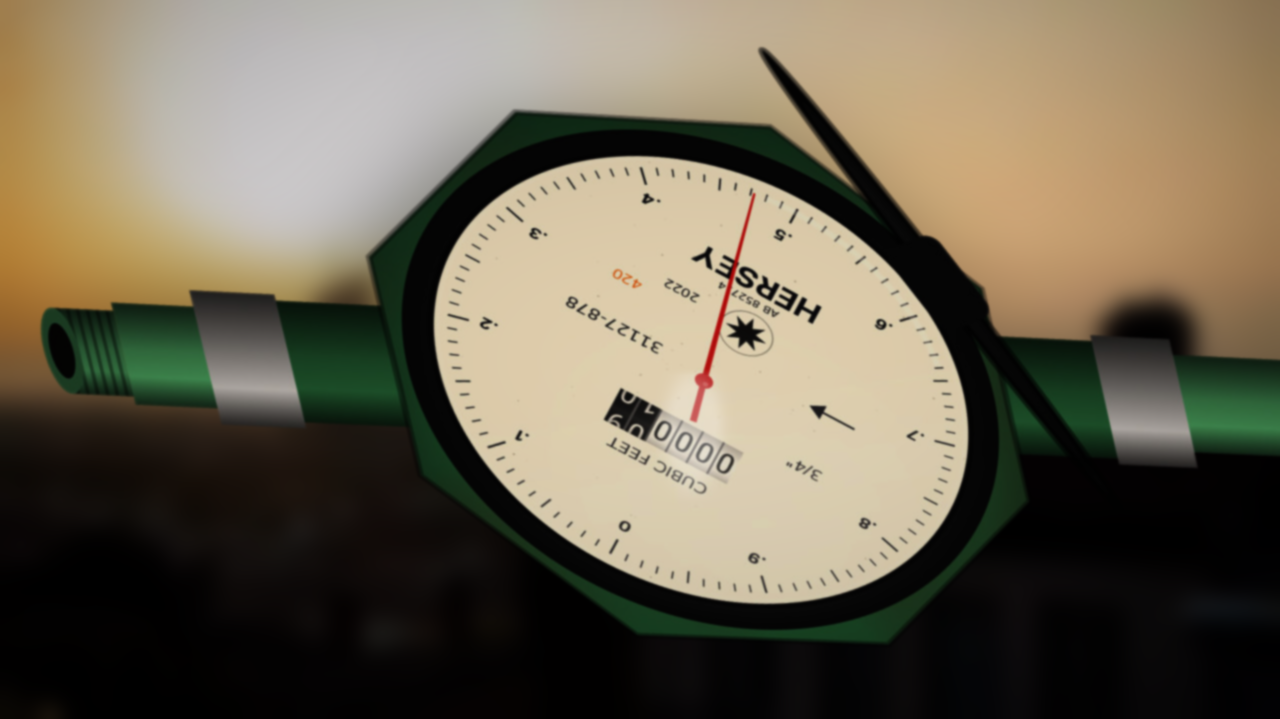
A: 9.47 ft³
